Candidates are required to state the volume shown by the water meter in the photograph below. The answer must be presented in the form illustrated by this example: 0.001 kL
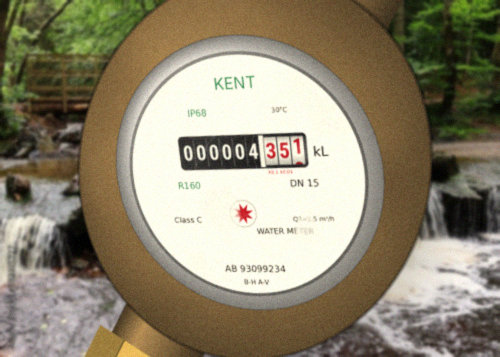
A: 4.351 kL
